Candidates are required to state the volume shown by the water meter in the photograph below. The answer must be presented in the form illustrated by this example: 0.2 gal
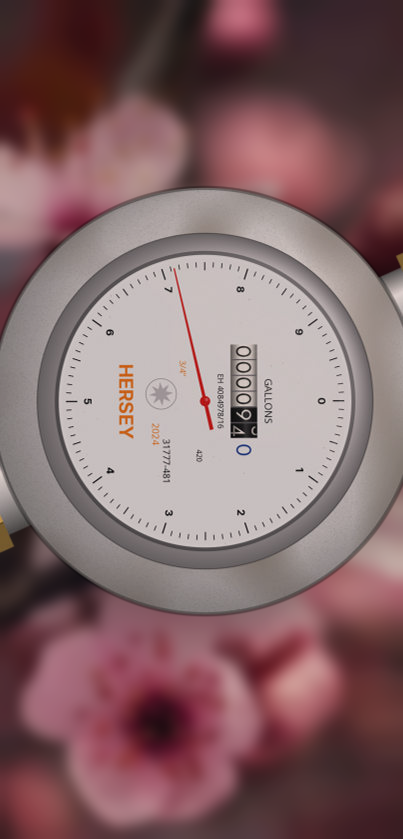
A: 937.1 gal
